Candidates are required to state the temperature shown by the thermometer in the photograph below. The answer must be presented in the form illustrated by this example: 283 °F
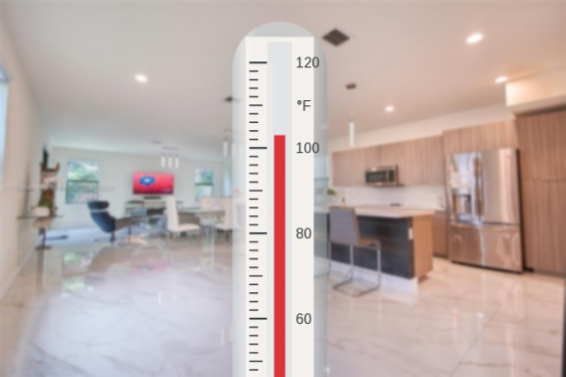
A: 103 °F
